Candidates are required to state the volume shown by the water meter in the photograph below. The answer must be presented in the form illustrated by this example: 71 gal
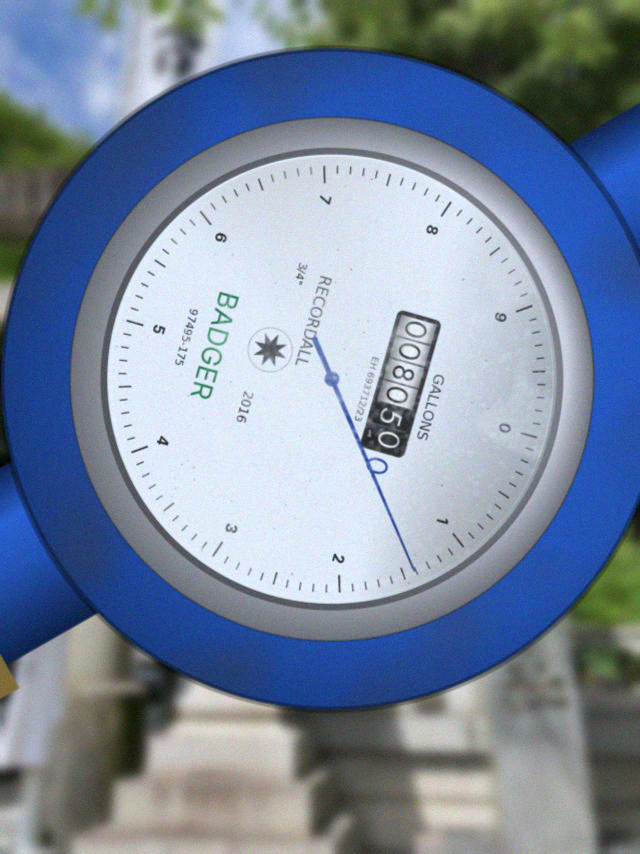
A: 80501.4 gal
